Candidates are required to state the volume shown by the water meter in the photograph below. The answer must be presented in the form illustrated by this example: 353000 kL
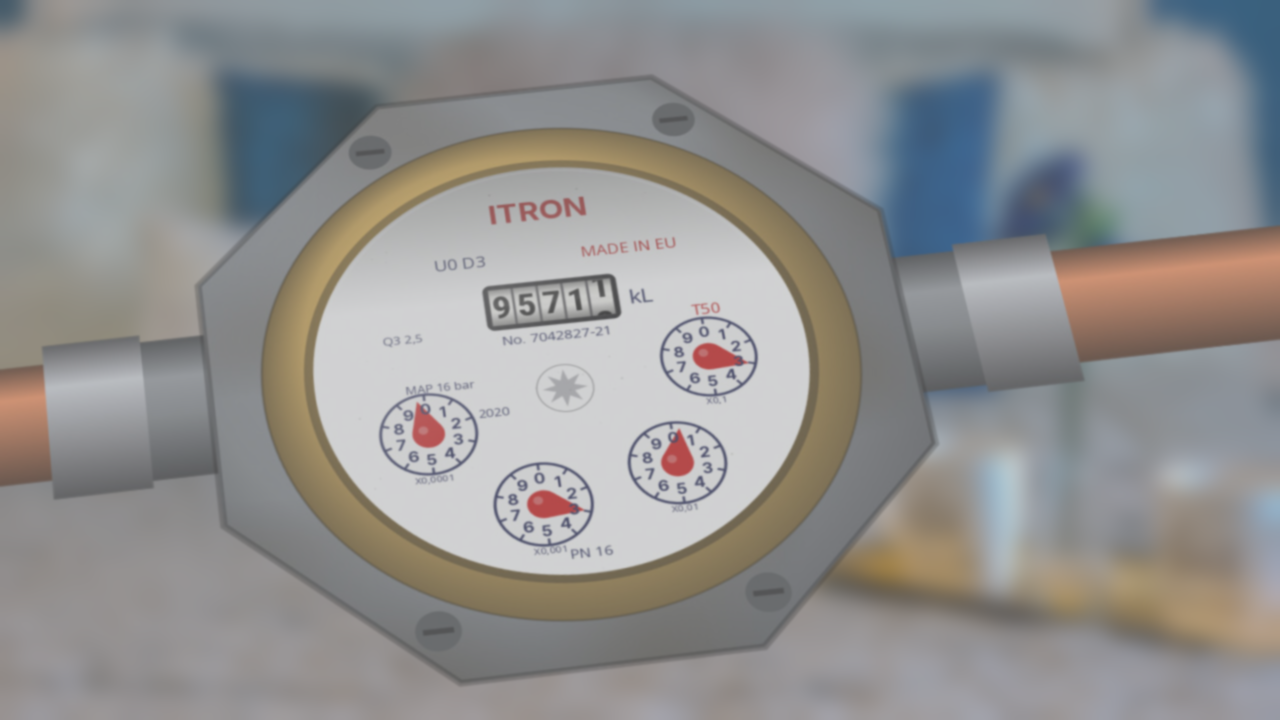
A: 95711.3029 kL
